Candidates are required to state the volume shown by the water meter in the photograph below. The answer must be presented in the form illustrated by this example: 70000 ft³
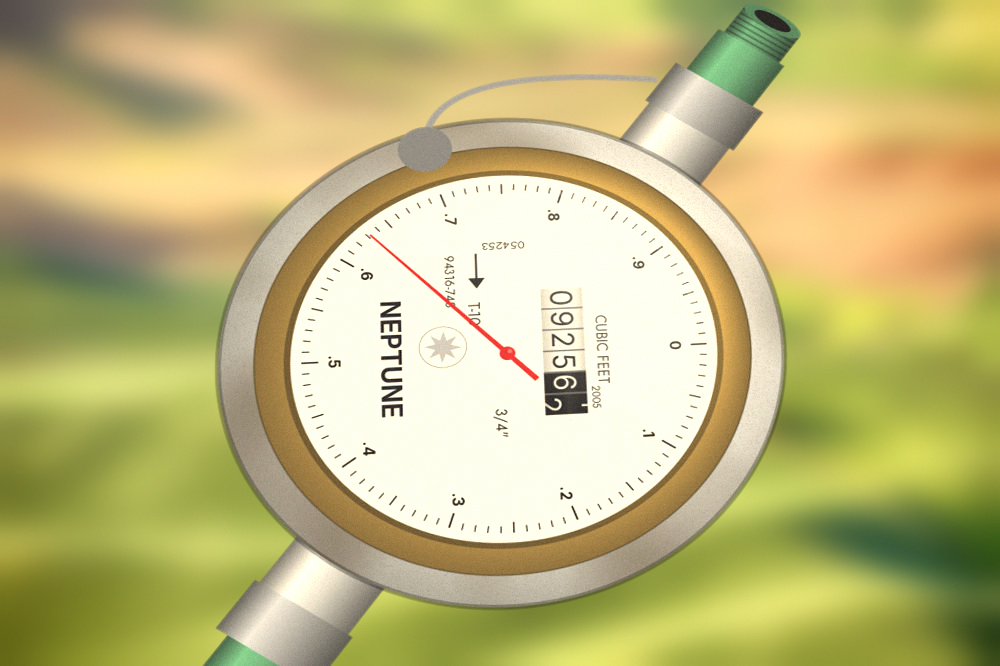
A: 92561.63 ft³
